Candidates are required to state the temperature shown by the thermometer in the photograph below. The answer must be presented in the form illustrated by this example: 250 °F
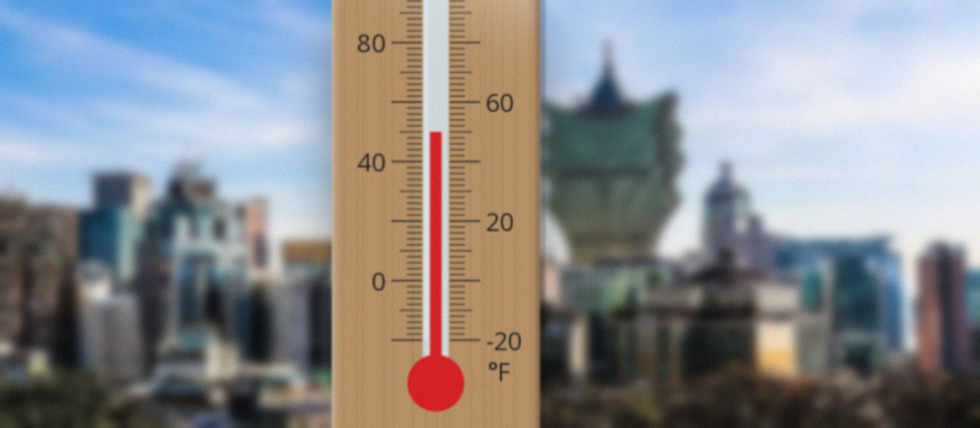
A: 50 °F
